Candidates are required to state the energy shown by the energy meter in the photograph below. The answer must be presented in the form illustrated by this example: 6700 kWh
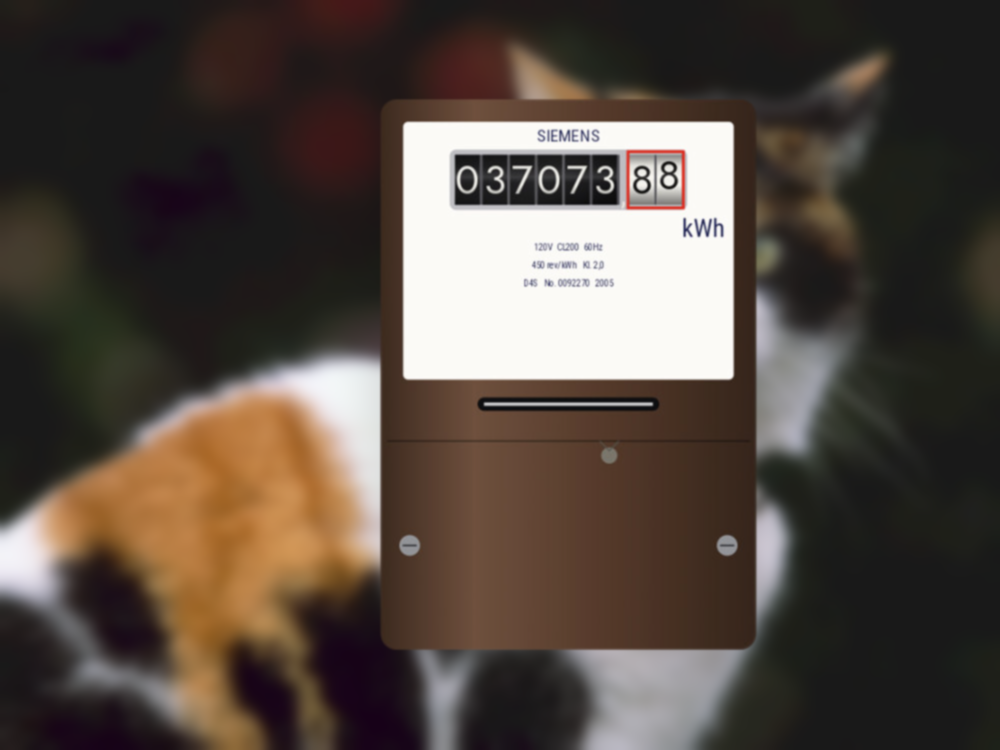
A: 37073.88 kWh
